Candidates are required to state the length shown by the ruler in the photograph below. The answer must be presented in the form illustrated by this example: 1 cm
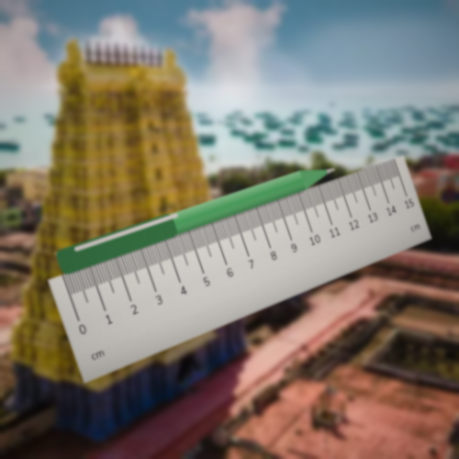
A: 12 cm
